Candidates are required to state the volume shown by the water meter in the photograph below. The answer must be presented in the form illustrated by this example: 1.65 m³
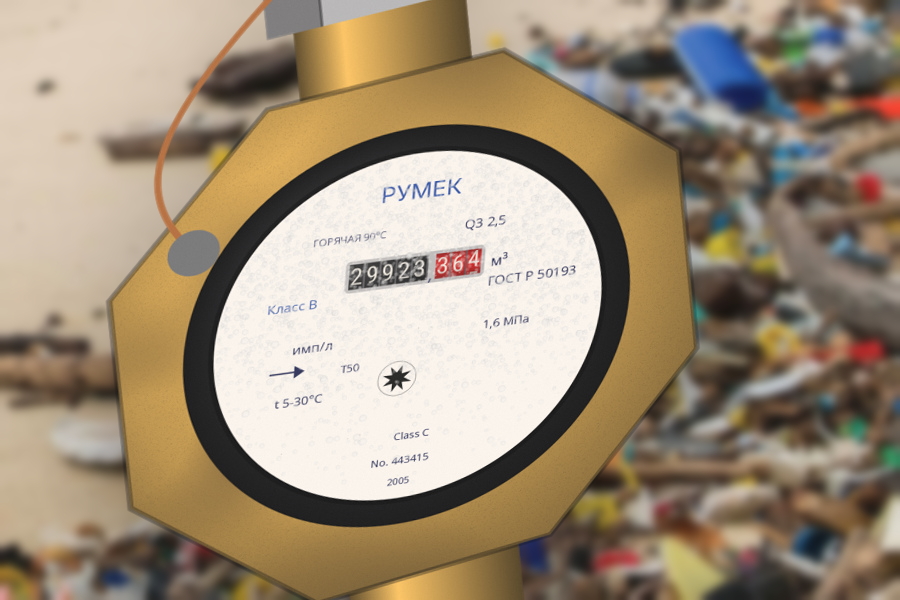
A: 29923.364 m³
